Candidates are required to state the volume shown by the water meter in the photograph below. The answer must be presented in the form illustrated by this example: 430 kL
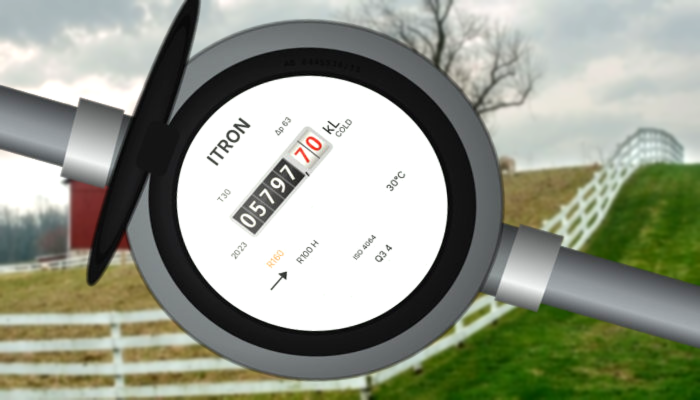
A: 5797.70 kL
